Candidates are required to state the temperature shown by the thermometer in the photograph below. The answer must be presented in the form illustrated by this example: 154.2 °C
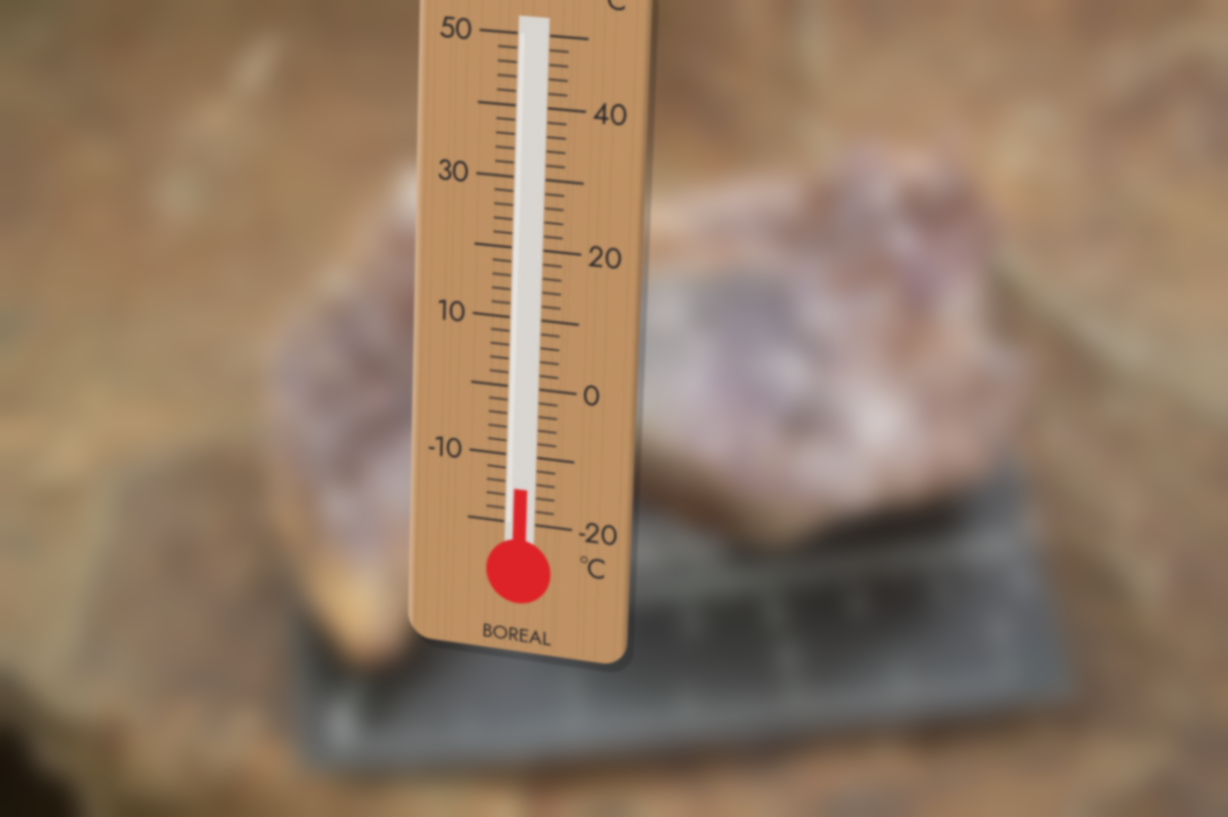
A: -15 °C
